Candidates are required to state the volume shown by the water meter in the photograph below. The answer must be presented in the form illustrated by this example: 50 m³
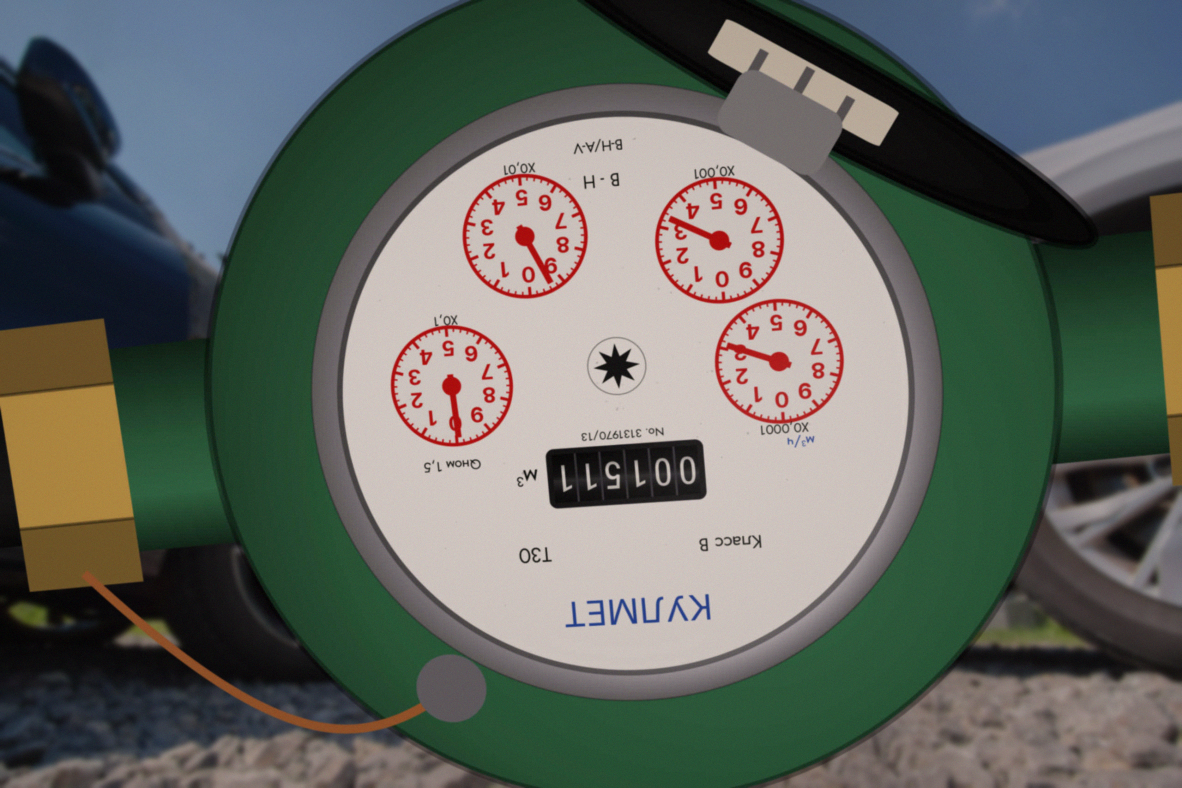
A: 1510.9933 m³
